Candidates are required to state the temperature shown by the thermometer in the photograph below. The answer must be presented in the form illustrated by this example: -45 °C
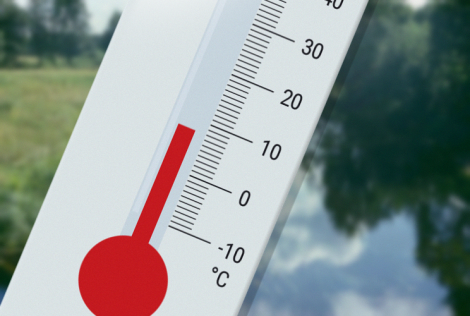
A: 8 °C
